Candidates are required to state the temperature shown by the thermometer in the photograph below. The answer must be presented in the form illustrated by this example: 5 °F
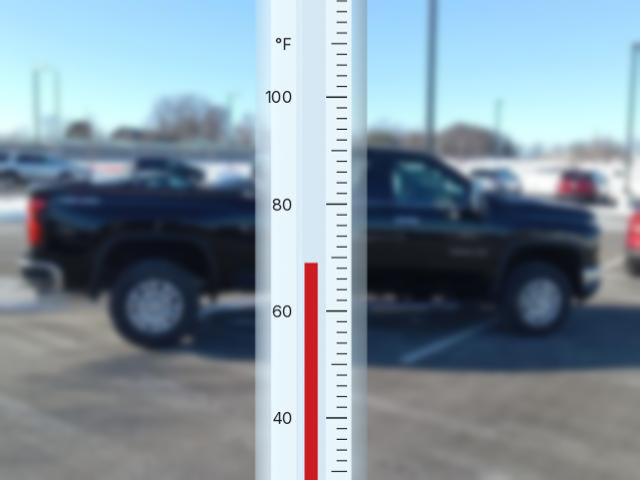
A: 69 °F
